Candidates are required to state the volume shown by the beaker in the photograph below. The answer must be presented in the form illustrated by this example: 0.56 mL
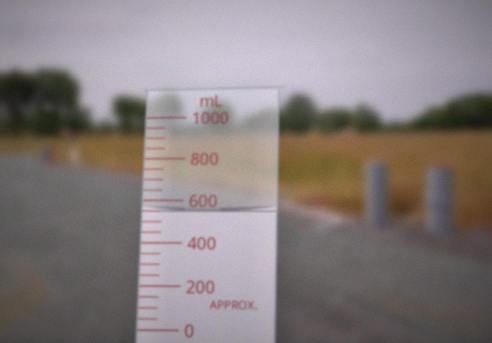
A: 550 mL
